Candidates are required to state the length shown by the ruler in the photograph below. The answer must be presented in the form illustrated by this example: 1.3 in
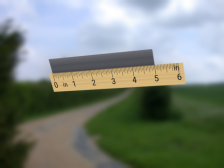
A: 5 in
